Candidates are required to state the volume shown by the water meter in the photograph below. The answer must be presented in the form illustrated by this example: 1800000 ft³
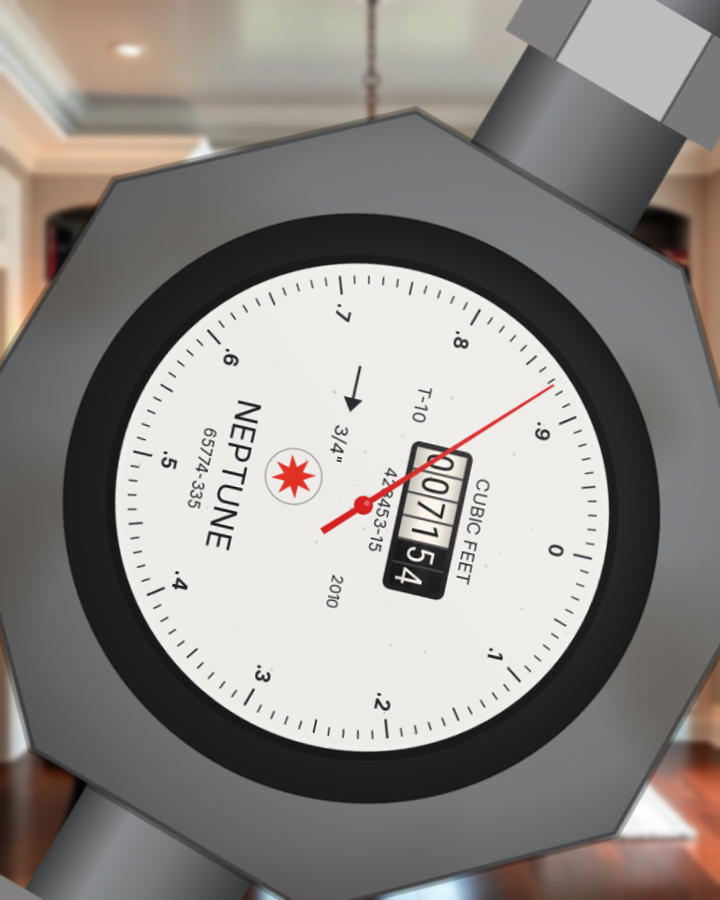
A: 7153.87 ft³
